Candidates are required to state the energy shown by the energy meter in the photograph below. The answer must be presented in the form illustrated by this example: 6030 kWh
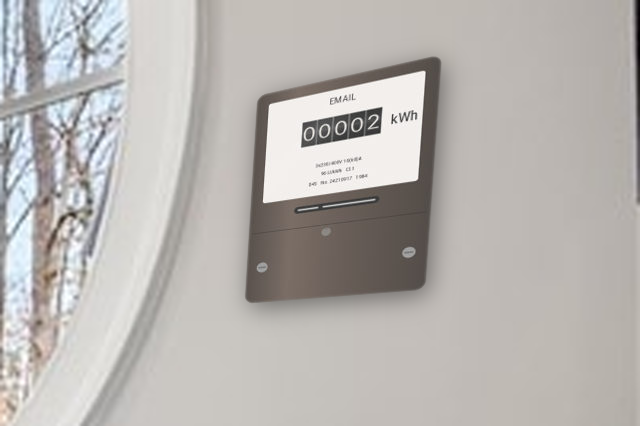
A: 2 kWh
